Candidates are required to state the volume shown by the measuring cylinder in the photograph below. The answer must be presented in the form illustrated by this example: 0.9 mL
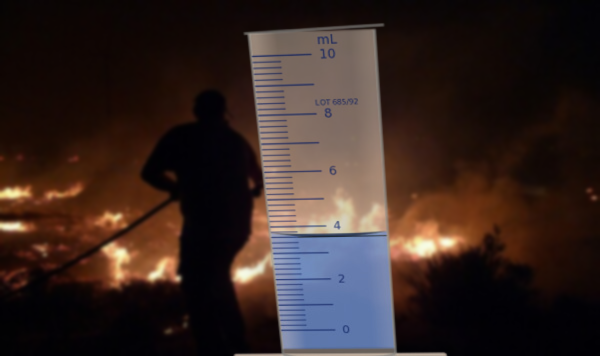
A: 3.6 mL
